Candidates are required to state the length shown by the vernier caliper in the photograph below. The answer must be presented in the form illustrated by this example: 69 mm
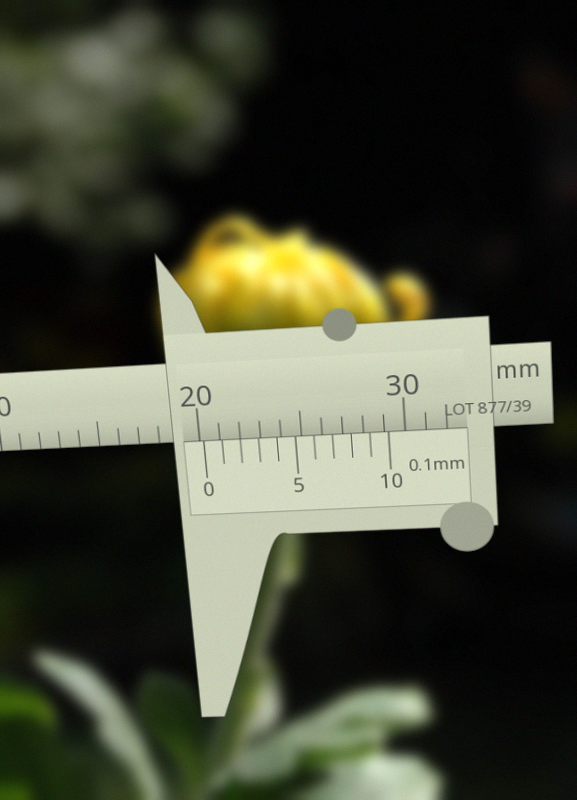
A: 20.2 mm
